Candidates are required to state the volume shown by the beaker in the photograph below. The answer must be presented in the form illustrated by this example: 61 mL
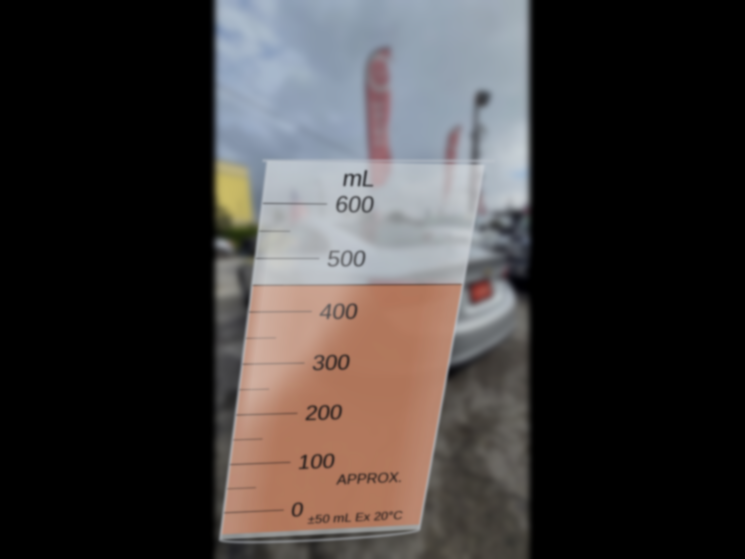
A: 450 mL
